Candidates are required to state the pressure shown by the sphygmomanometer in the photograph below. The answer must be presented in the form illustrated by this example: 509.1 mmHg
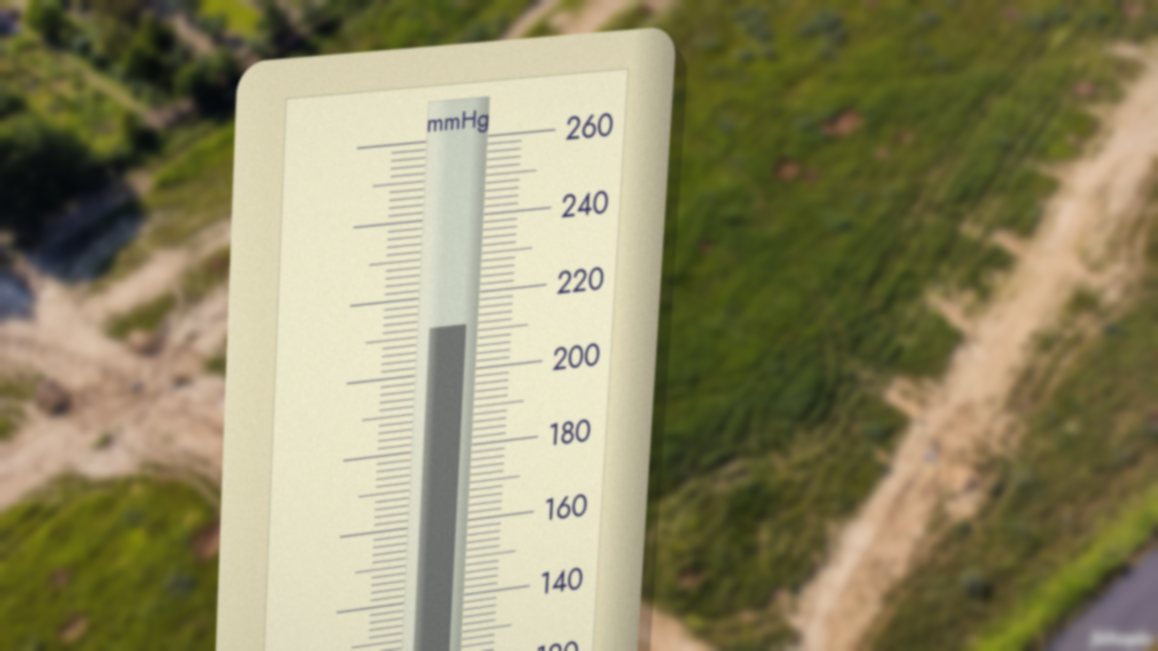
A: 212 mmHg
